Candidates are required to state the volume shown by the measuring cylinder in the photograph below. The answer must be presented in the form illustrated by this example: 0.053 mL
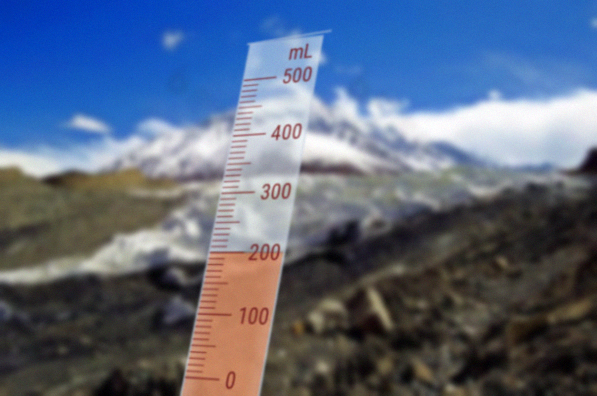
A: 200 mL
